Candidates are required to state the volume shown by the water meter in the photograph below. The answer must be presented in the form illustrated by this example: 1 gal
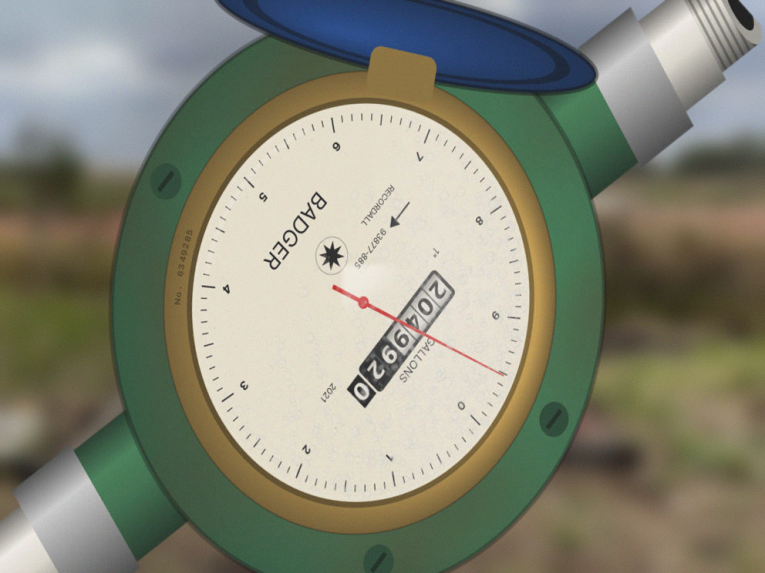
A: 2049919.5 gal
